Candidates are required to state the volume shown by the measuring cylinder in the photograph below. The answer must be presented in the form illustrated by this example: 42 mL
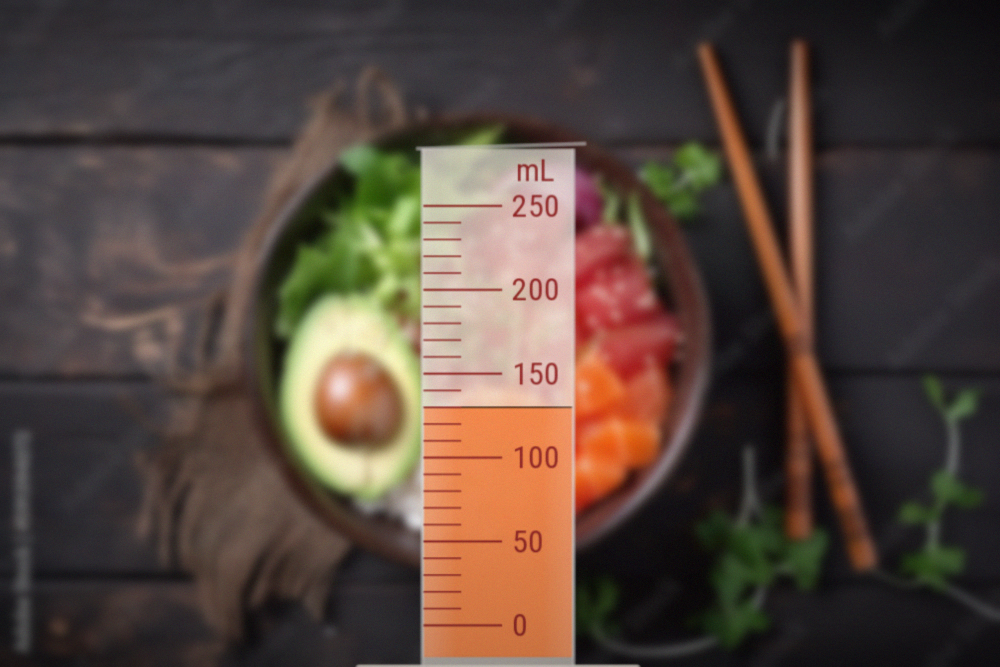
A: 130 mL
